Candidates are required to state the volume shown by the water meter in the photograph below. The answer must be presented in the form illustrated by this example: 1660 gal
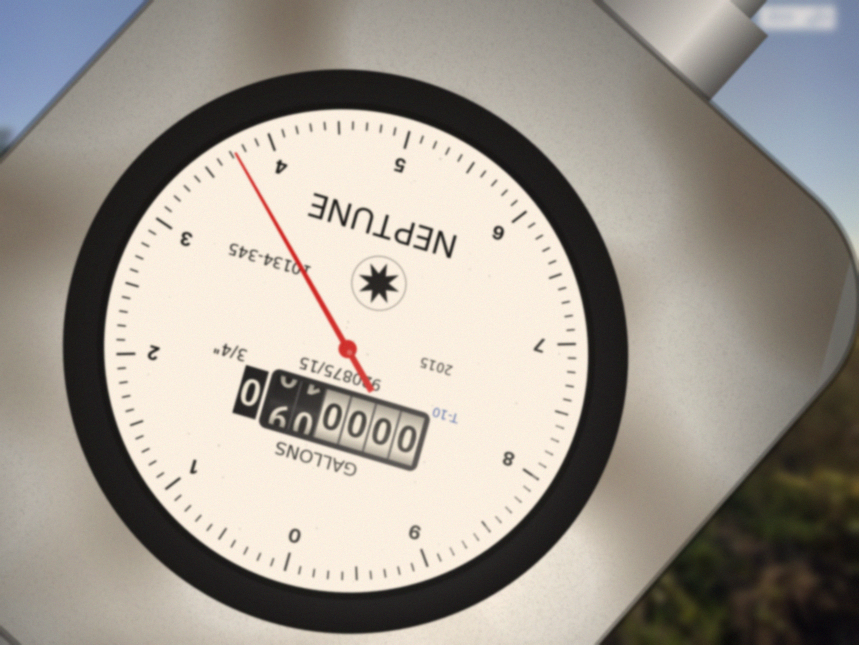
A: 93.7 gal
